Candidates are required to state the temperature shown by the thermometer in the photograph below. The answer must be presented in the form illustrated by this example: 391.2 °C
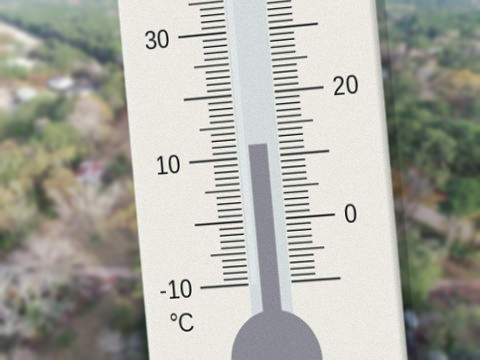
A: 12 °C
